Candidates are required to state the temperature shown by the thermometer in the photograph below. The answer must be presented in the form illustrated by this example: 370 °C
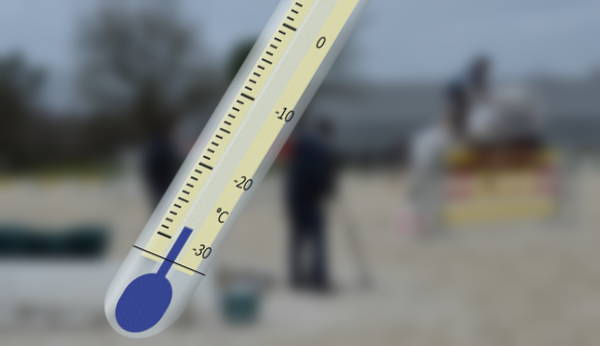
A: -28 °C
